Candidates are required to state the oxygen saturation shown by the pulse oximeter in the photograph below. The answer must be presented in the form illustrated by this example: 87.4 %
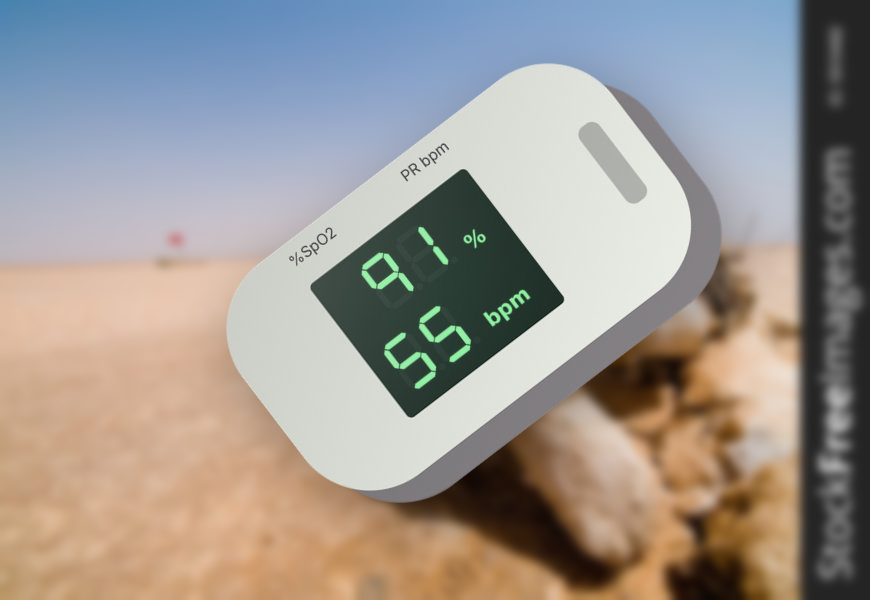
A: 91 %
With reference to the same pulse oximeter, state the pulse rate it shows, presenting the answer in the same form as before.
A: 55 bpm
